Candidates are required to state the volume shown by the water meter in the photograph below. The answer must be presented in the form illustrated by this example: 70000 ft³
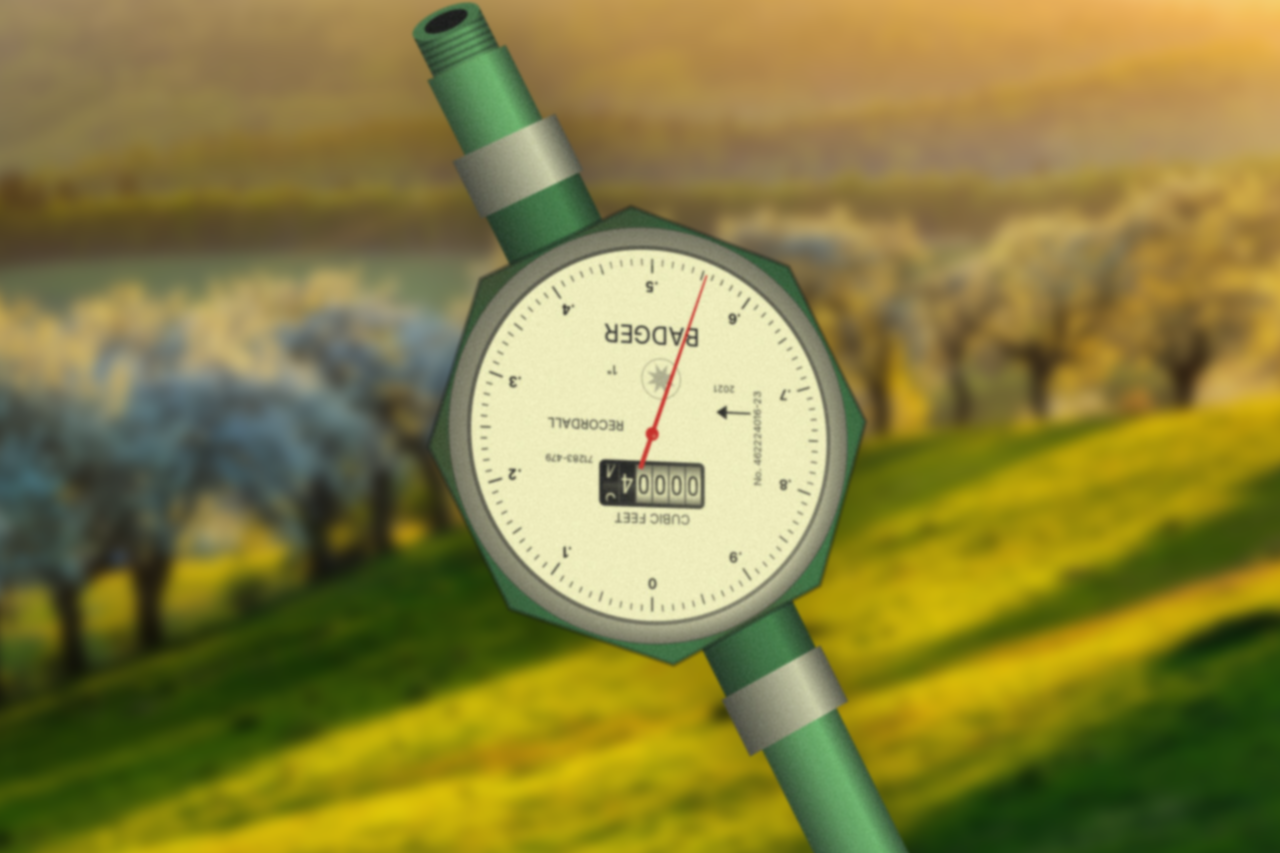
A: 43.55 ft³
